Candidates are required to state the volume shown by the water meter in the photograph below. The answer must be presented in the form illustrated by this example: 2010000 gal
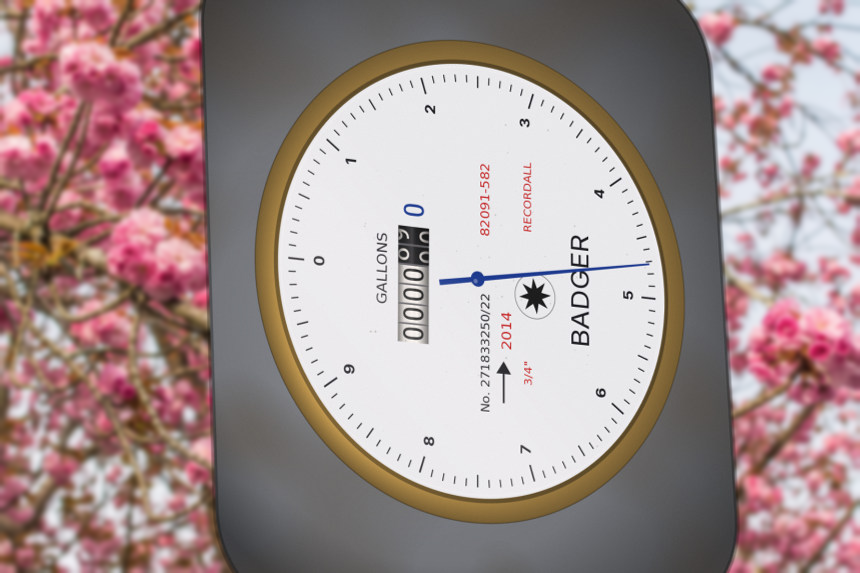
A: 894.7 gal
